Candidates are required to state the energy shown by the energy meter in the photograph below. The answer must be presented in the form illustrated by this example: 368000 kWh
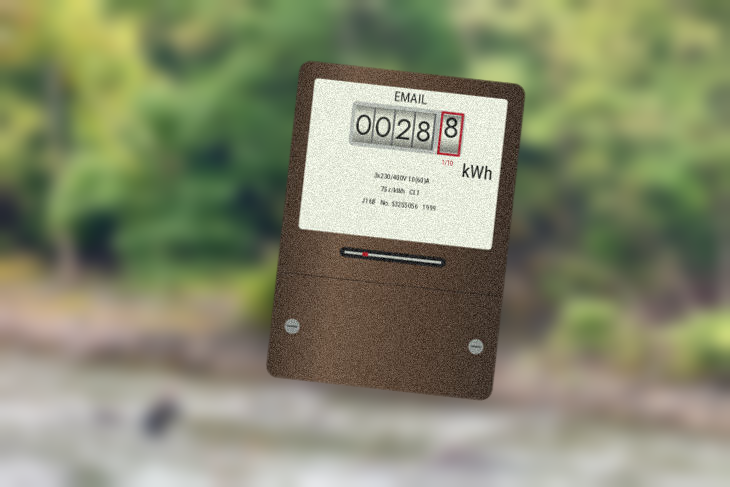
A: 28.8 kWh
